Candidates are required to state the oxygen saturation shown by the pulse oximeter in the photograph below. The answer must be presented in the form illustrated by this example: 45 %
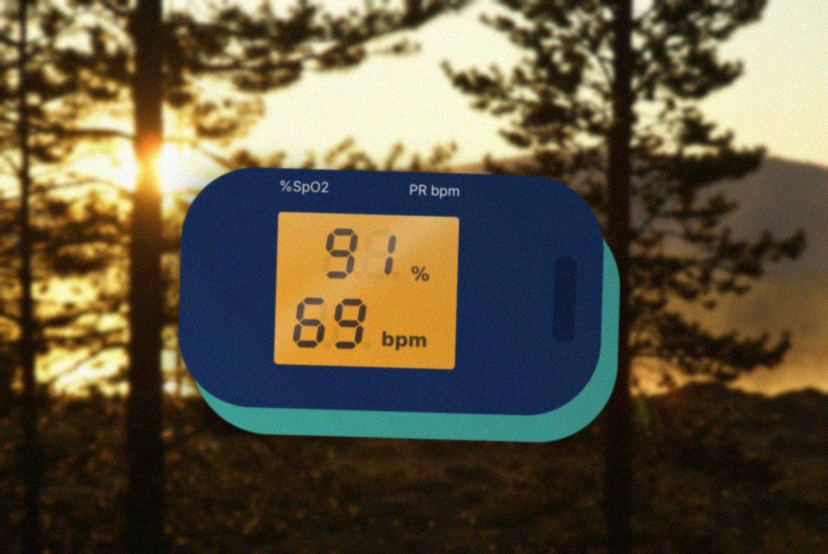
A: 91 %
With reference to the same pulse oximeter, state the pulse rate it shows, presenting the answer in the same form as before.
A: 69 bpm
